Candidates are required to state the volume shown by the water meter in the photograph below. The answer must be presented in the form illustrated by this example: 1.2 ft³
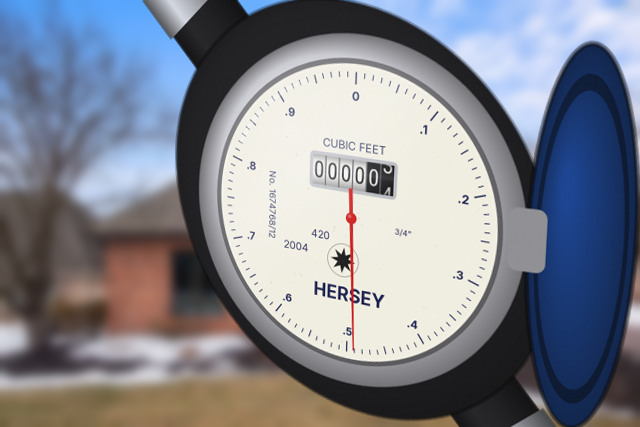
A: 3.49 ft³
